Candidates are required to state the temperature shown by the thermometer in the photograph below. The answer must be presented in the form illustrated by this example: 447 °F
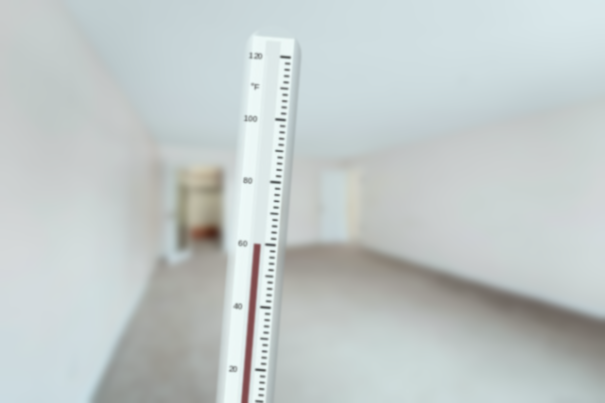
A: 60 °F
